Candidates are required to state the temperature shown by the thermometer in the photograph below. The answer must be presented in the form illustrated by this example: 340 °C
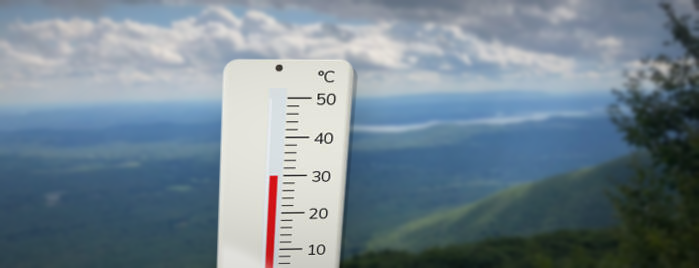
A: 30 °C
